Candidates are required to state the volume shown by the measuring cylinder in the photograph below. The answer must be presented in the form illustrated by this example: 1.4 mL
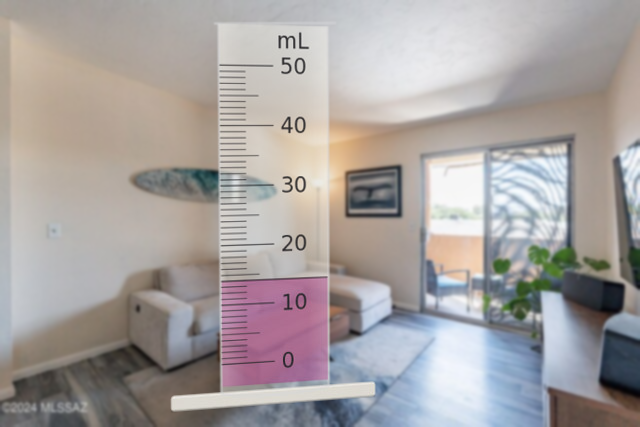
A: 14 mL
